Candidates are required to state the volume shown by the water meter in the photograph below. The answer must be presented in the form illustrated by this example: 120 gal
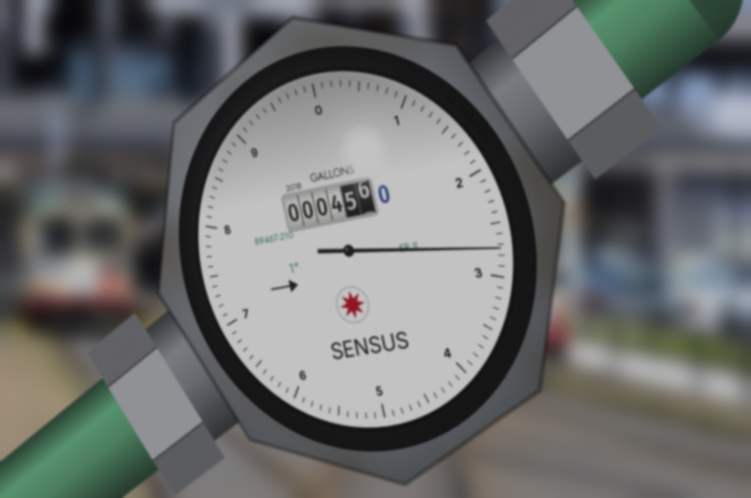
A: 4562.7 gal
